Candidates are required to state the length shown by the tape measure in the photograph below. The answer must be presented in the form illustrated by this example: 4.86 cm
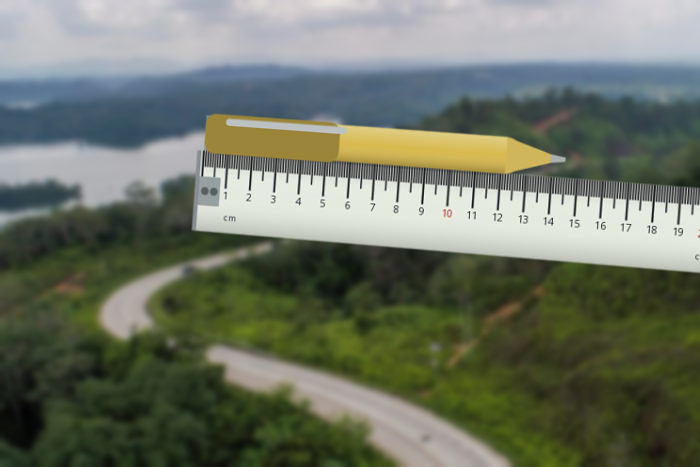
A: 14.5 cm
